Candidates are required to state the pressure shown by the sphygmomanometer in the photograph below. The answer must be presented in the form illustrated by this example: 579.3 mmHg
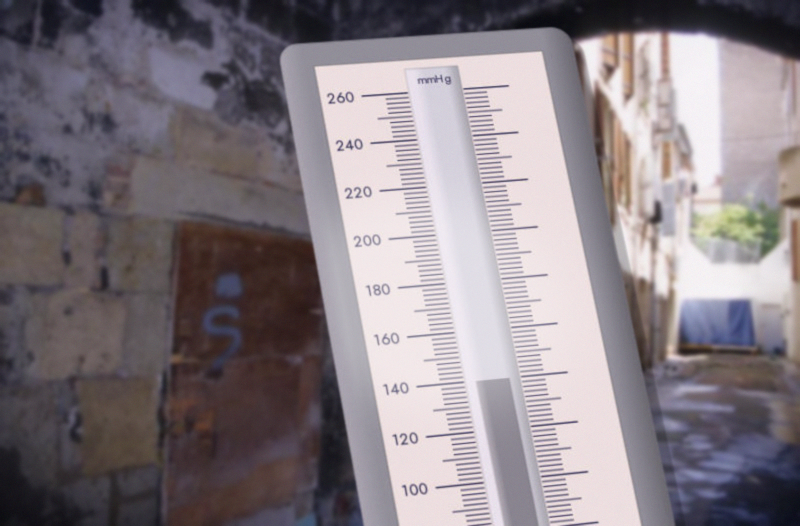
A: 140 mmHg
